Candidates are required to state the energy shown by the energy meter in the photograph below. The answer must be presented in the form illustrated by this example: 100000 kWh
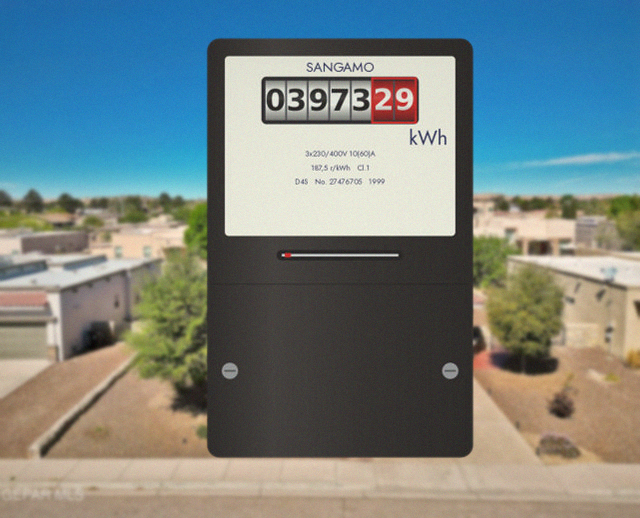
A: 3973.29 kWh
